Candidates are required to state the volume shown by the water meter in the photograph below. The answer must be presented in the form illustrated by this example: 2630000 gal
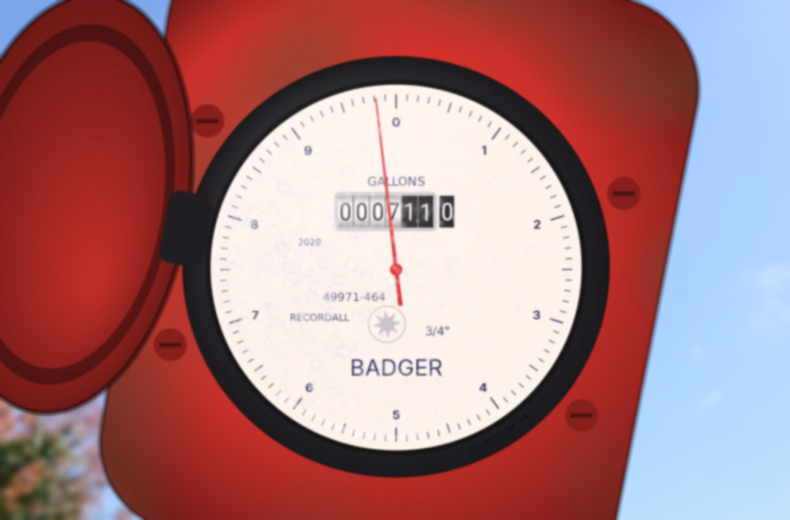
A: 7109.8 gal
